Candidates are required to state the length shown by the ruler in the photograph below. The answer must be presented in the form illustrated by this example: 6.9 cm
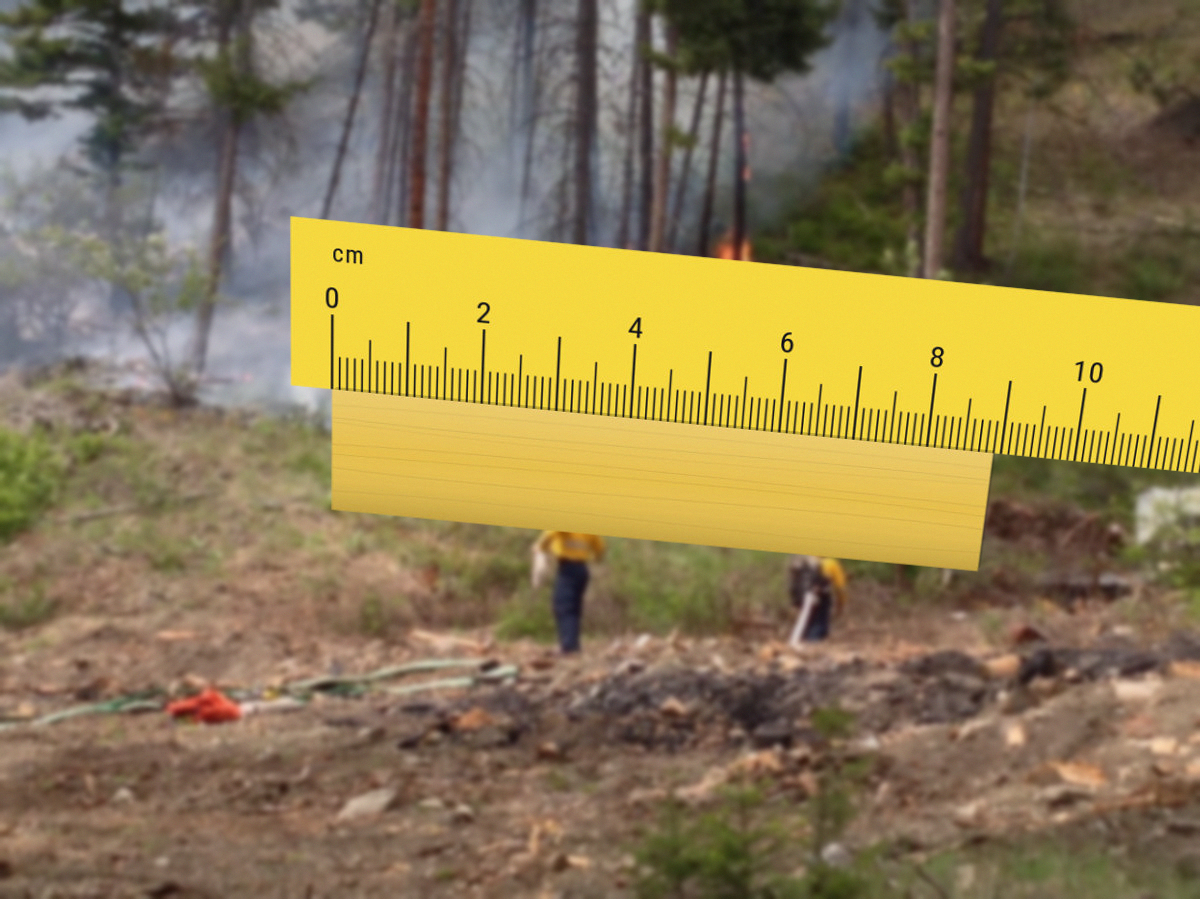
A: 8.9 cm
